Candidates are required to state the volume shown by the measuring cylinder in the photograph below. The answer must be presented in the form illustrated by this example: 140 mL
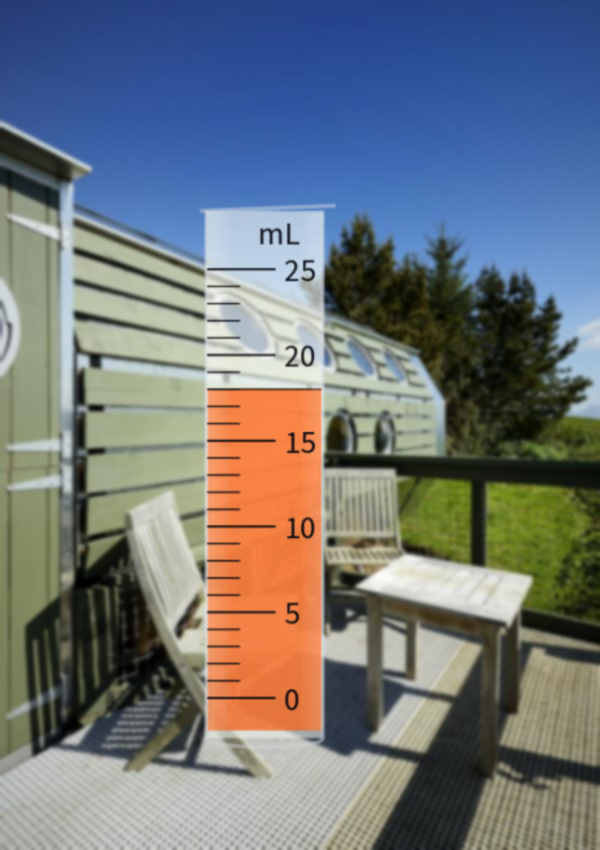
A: 18 mL
